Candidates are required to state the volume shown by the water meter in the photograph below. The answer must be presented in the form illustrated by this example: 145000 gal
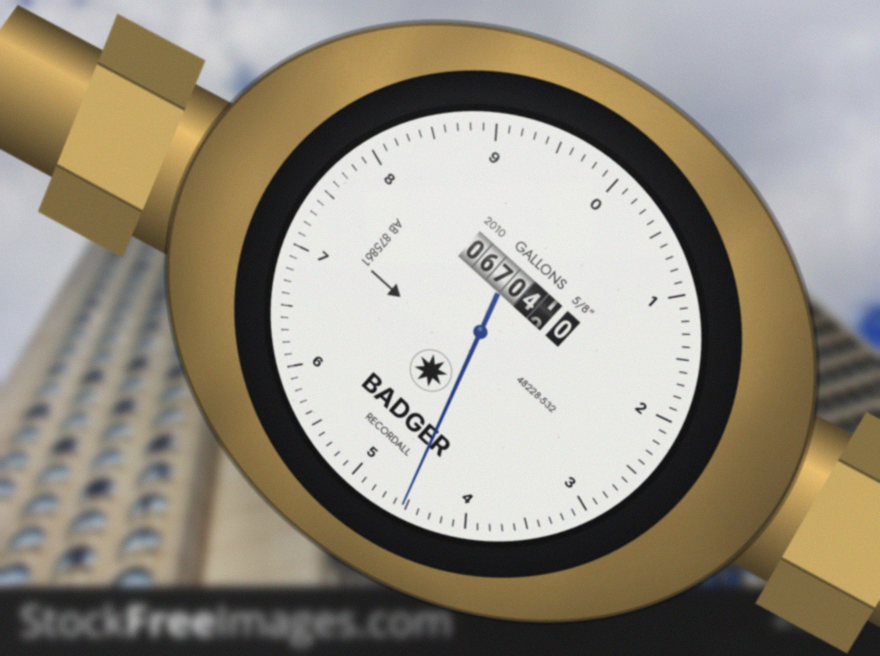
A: 670414.5 gal
